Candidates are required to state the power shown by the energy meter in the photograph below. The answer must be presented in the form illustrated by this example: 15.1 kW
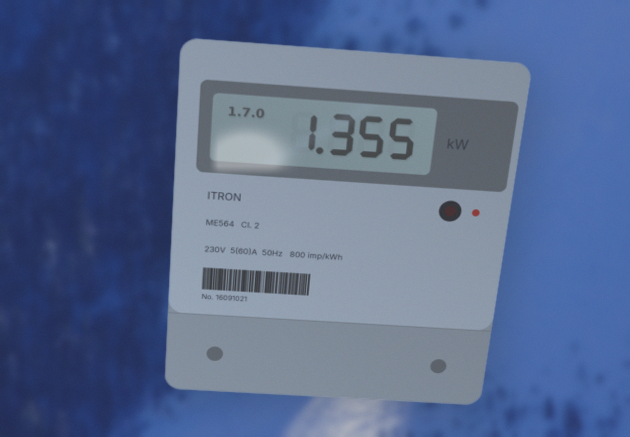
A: 1.355 kW
